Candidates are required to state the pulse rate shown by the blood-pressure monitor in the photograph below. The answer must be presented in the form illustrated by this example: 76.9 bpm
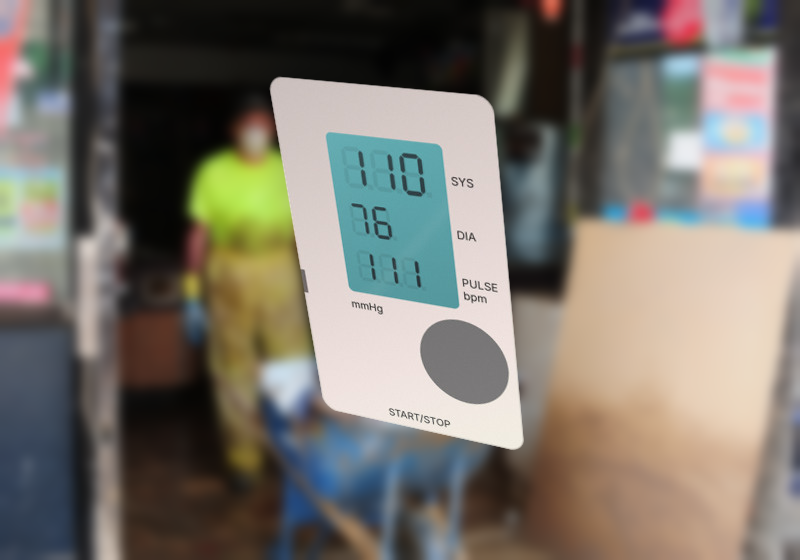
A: 111 bpm
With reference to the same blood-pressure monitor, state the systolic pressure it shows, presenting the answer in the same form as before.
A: 110 mmHg
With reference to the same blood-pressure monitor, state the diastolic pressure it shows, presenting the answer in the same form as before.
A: 76 mmHg
